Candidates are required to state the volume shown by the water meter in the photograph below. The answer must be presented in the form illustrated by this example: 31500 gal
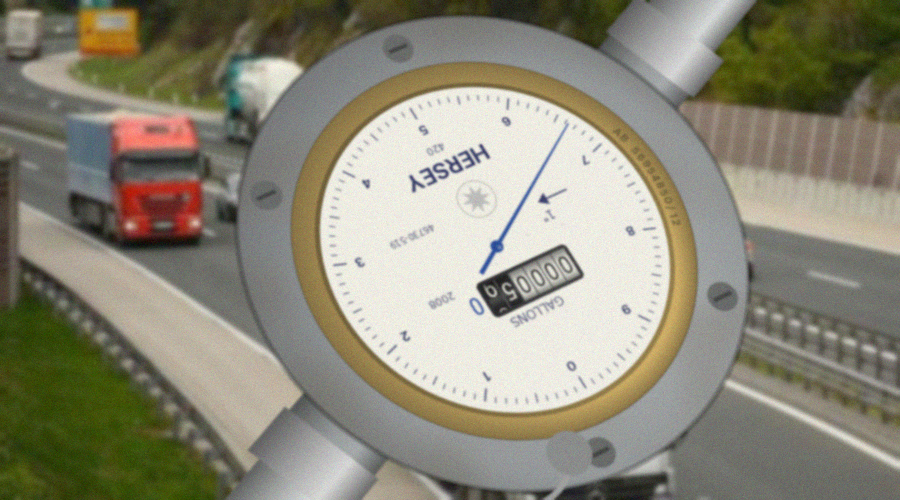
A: 586.6 gal
